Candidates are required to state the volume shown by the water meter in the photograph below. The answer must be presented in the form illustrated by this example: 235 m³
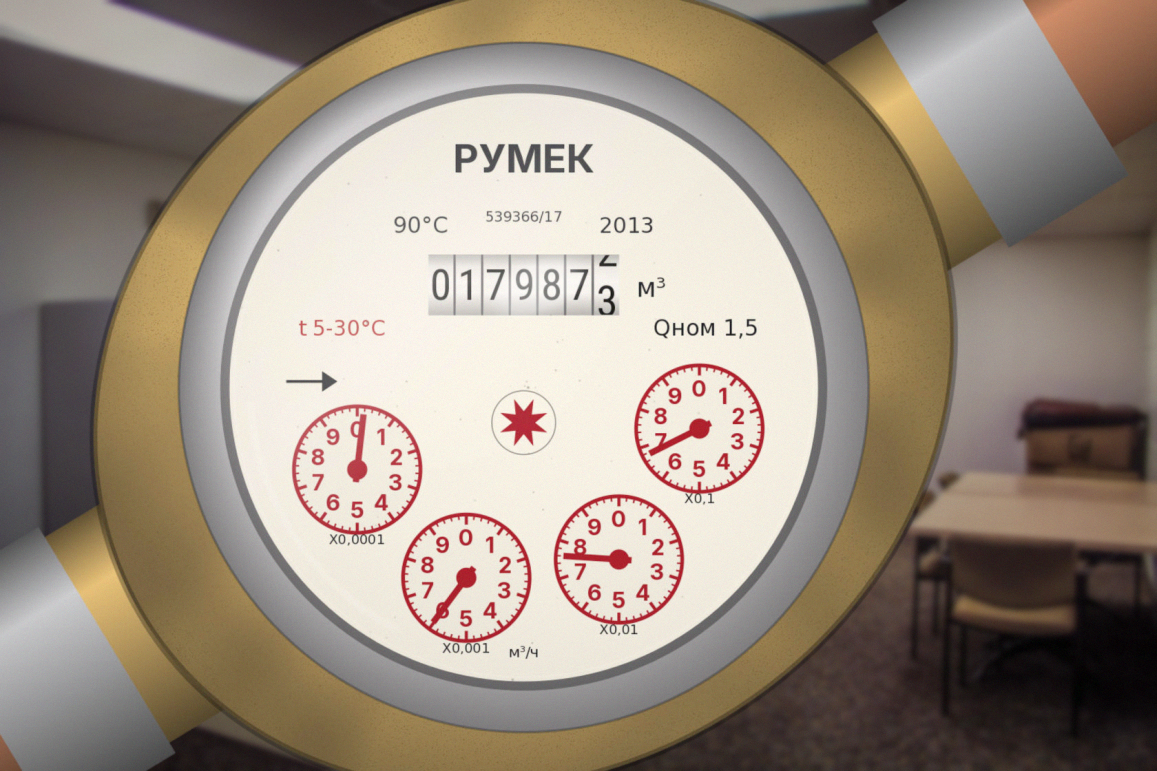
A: 179872.6760 m³
